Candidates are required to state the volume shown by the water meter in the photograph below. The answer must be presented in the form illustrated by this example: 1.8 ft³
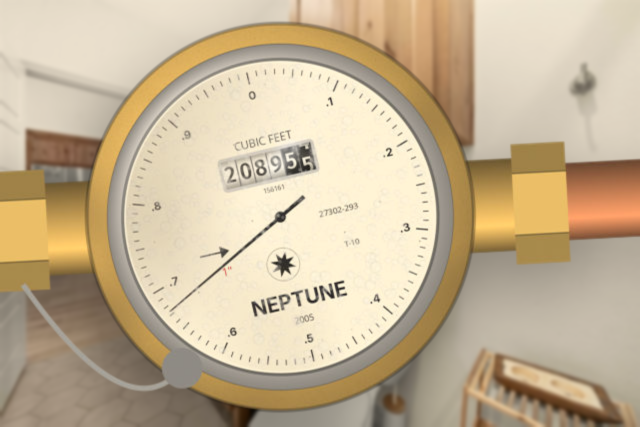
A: 208954.67 ft³
